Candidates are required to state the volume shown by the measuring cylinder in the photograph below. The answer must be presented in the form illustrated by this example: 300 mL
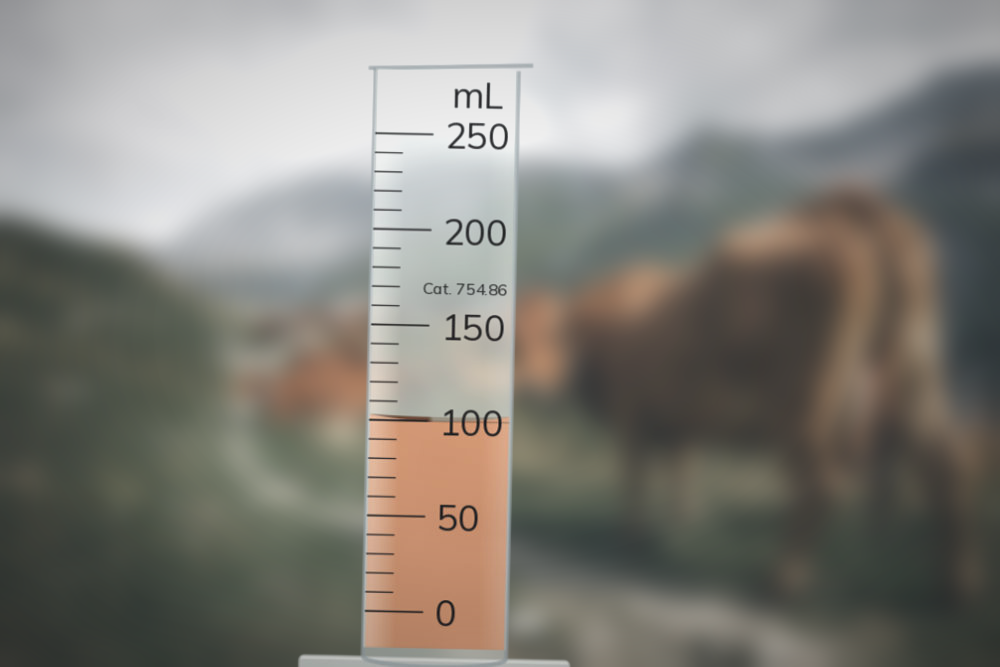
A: 100 mL
